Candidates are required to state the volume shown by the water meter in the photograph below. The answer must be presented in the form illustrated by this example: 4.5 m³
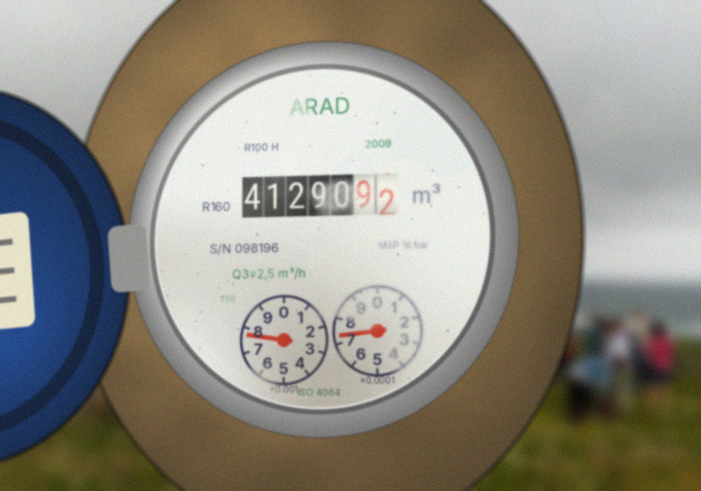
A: 41290.9177 m³
